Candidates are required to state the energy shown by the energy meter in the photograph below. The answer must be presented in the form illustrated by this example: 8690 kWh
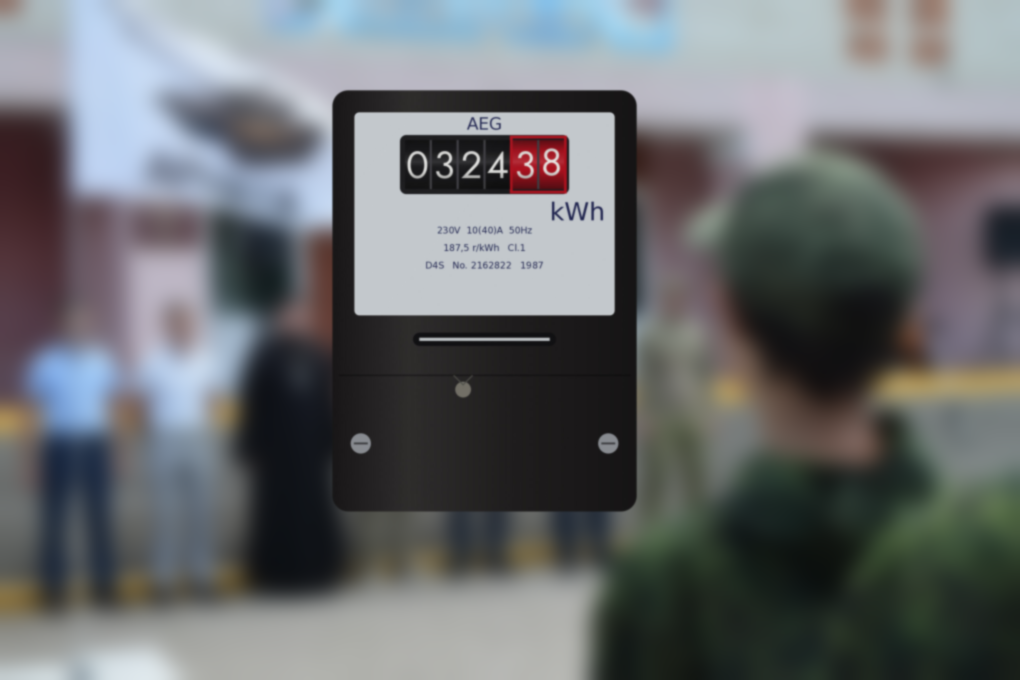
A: 324.38 kWh
